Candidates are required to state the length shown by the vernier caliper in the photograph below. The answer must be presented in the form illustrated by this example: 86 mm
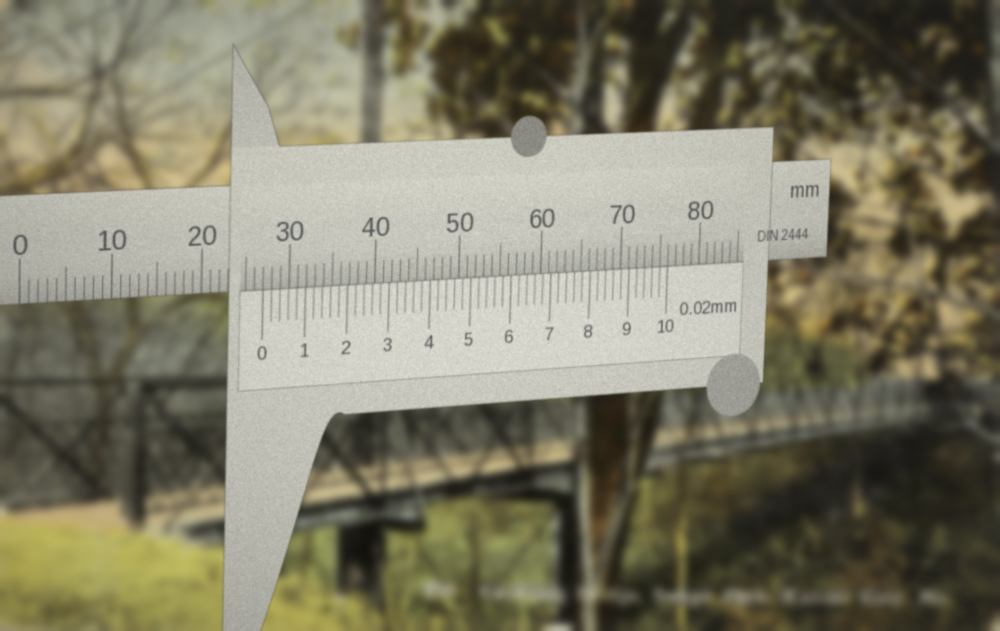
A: 27.0 mm
